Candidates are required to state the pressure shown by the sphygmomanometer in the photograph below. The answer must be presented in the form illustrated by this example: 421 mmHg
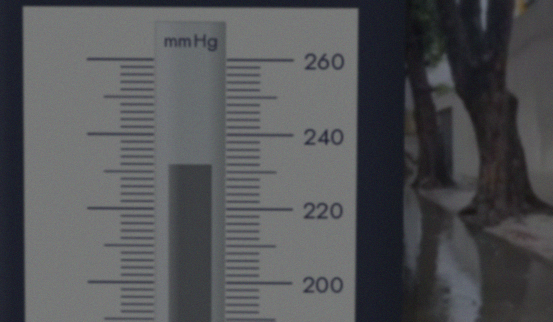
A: 232 mmHg
